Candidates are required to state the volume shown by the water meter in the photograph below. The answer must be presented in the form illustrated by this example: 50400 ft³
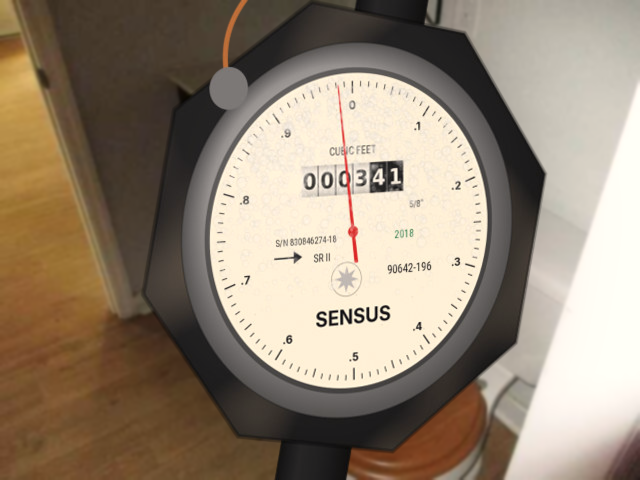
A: 340.98 ft³
